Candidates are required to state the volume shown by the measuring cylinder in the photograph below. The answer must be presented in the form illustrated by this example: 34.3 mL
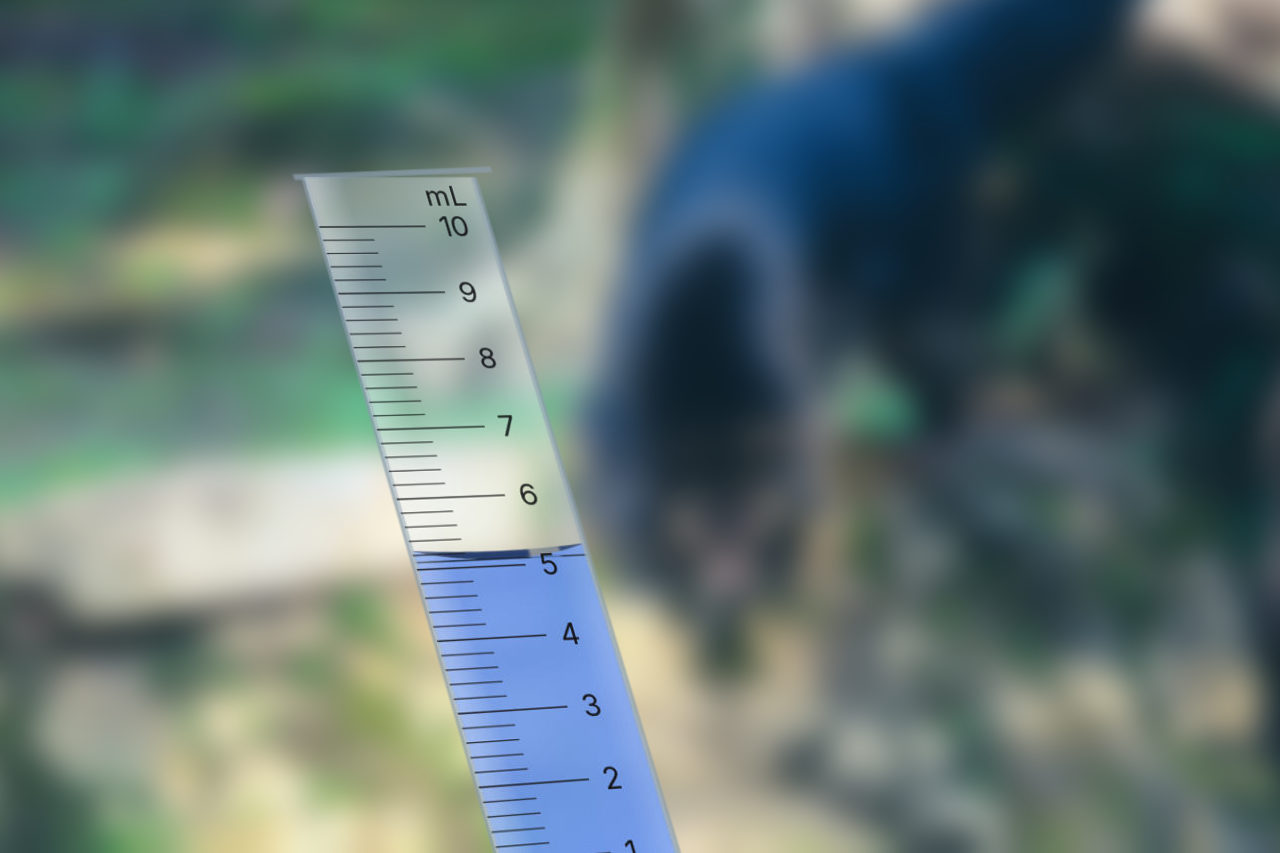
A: 5.1 mL
